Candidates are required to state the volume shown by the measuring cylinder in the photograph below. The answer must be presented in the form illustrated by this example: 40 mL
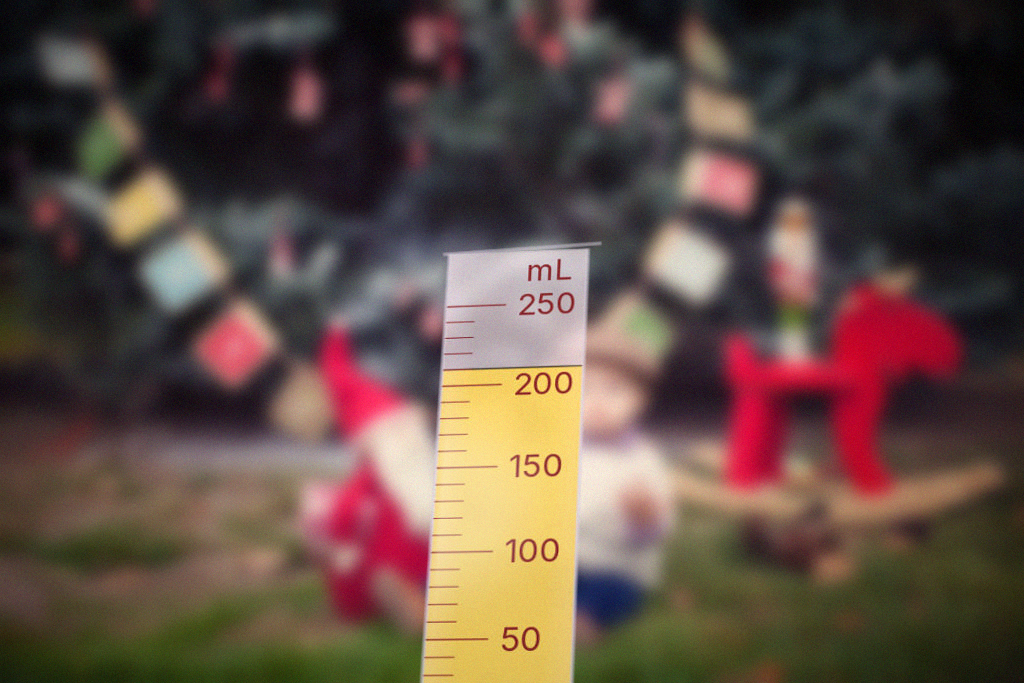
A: 210 mL
